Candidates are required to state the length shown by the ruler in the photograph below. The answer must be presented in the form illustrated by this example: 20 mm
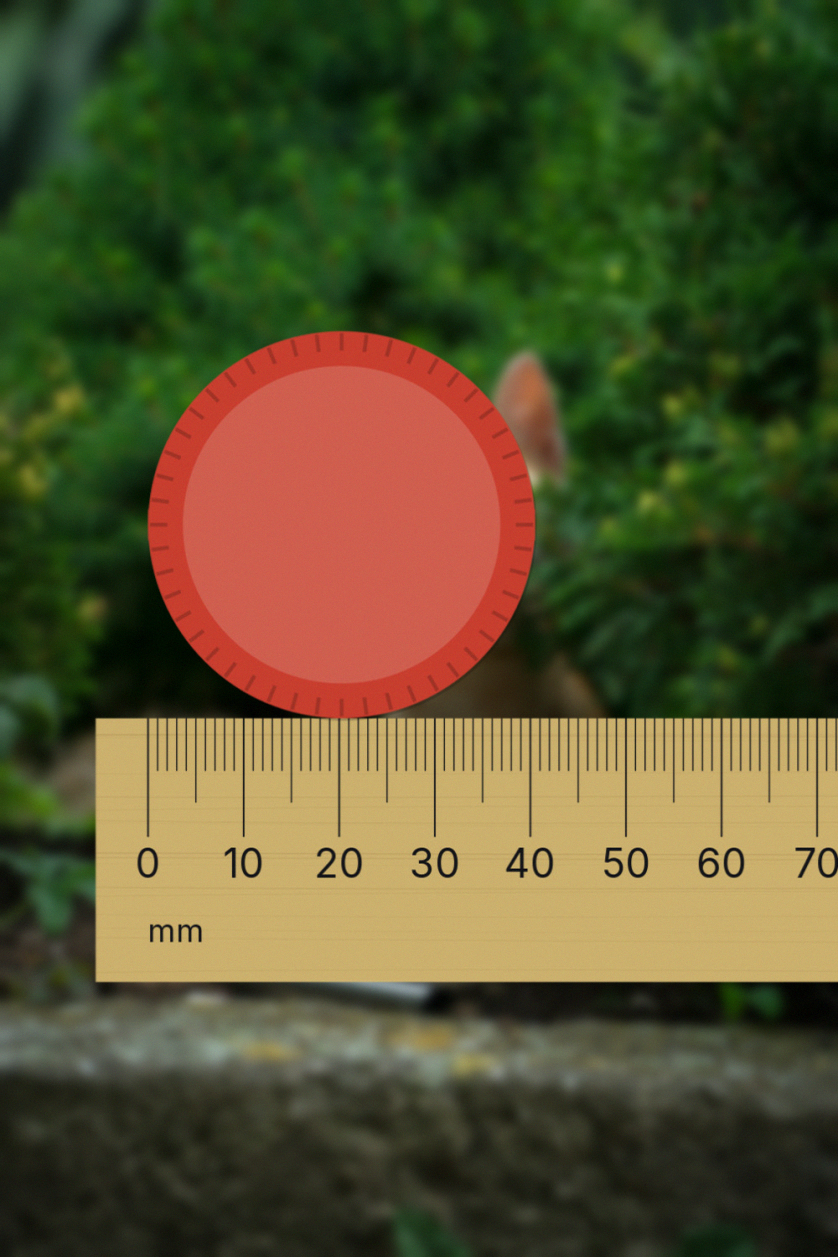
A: 40.5 mm
